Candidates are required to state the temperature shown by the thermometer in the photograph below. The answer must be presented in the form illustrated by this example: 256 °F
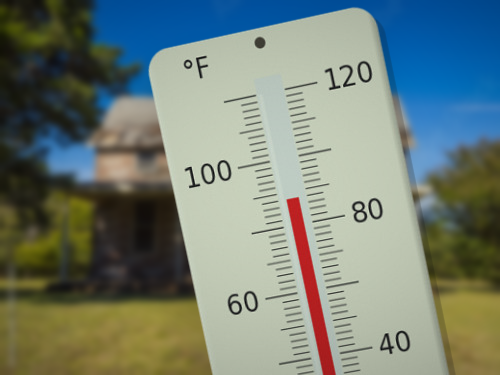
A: 88 °F
